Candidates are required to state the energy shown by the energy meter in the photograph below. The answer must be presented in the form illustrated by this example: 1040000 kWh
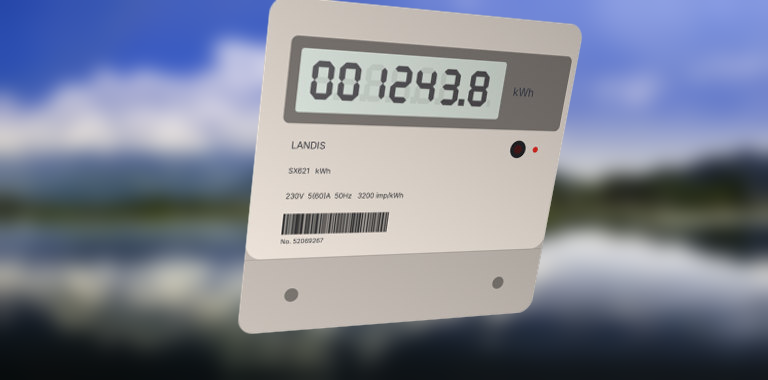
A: 1243.8 kWh
